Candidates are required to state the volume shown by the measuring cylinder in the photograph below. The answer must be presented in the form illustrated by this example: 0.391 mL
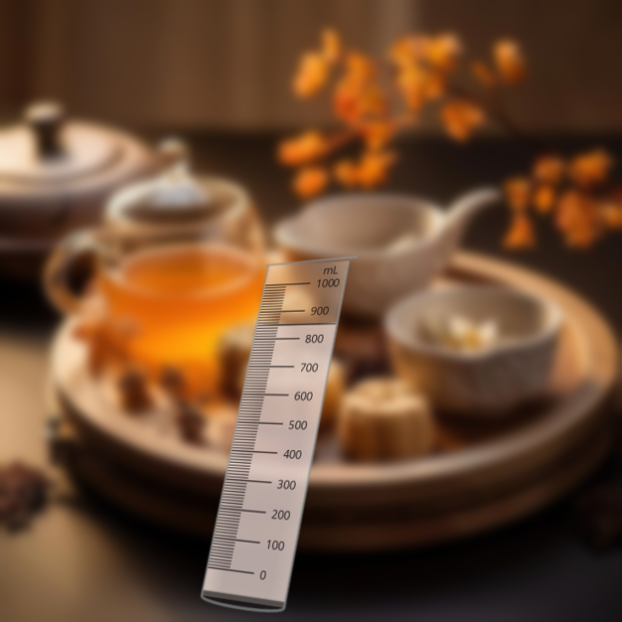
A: 850 mL
